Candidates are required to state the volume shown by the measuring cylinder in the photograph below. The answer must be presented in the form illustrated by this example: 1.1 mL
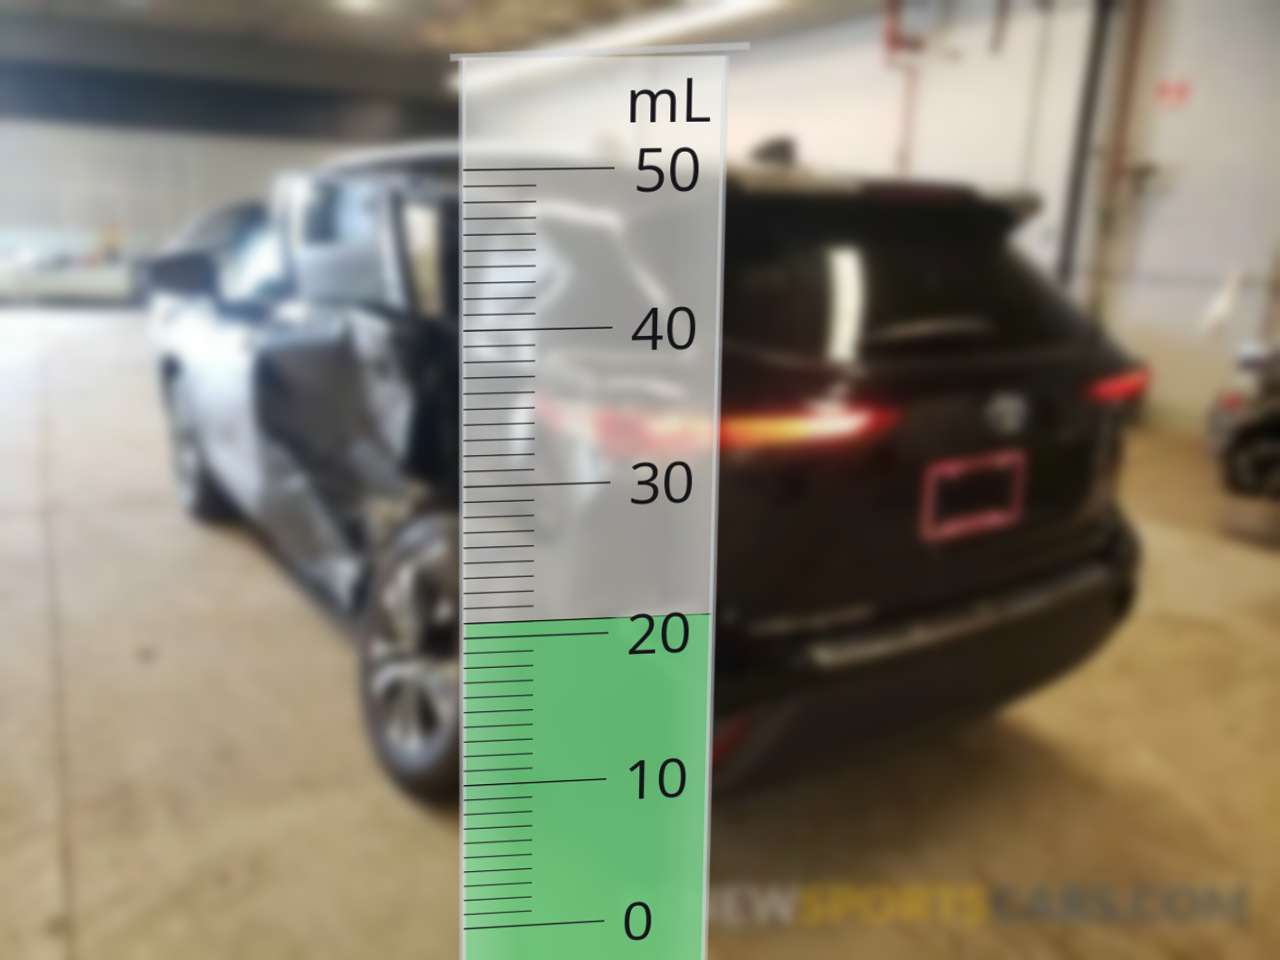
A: 21 mL
